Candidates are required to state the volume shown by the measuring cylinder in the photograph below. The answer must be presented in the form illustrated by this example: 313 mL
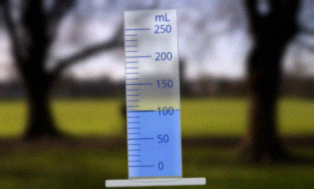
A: 100 mL
